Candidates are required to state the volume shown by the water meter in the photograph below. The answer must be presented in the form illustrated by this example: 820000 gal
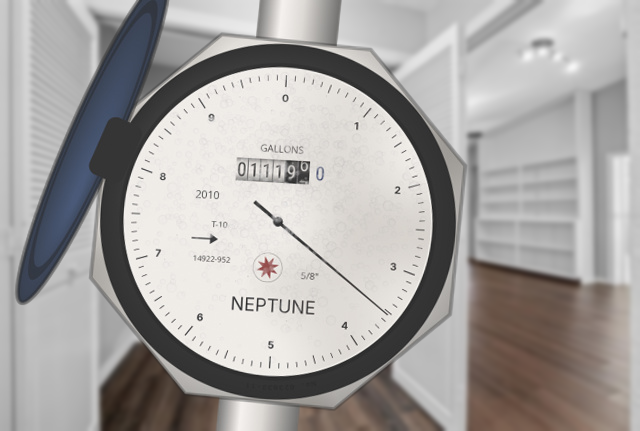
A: 111963.5 gal
